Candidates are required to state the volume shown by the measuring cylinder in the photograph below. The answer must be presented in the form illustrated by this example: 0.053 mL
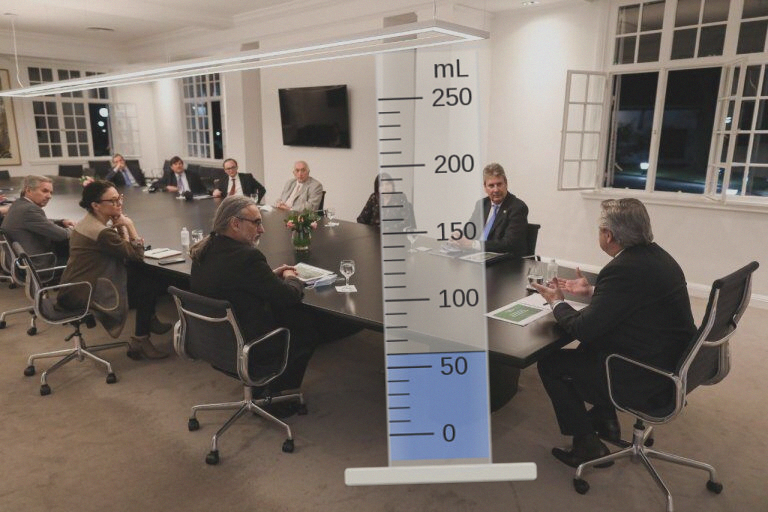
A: 60 mL
